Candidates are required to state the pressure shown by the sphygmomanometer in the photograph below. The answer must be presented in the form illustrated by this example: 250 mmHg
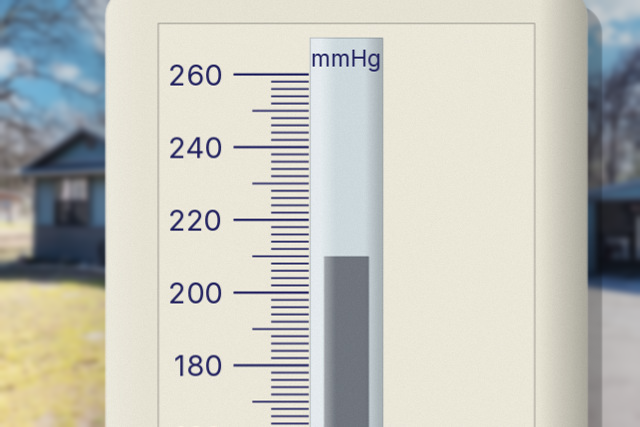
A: 210 mmHg
